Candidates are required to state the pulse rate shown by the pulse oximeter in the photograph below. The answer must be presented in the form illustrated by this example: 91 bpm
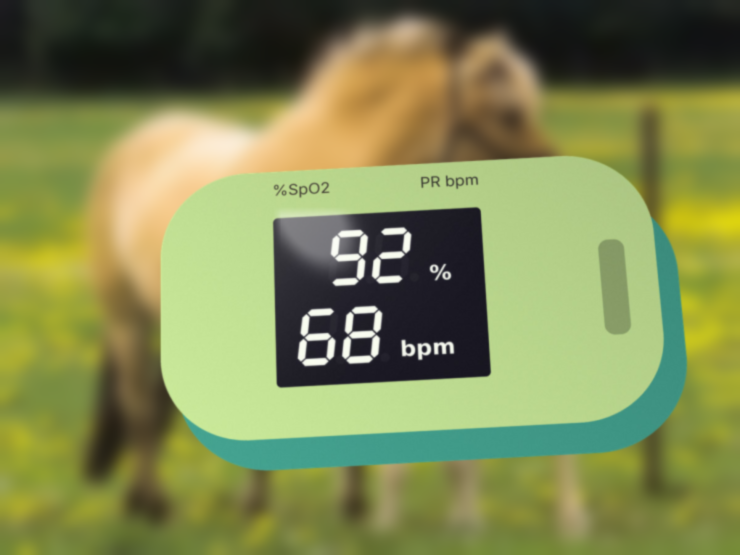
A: 68 bpm
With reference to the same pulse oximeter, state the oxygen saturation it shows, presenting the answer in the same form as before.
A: 92 %
